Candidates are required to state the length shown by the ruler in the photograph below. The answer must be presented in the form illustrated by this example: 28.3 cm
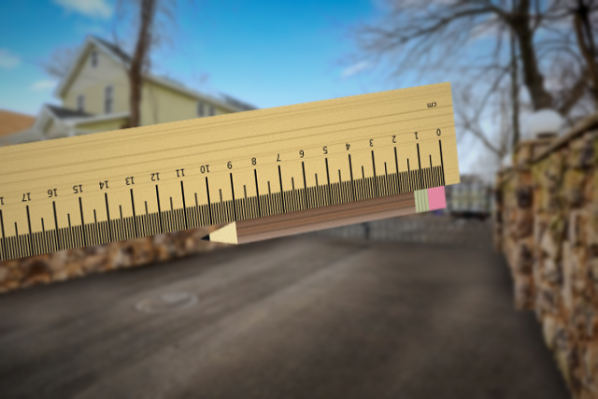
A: 10.5 cm
